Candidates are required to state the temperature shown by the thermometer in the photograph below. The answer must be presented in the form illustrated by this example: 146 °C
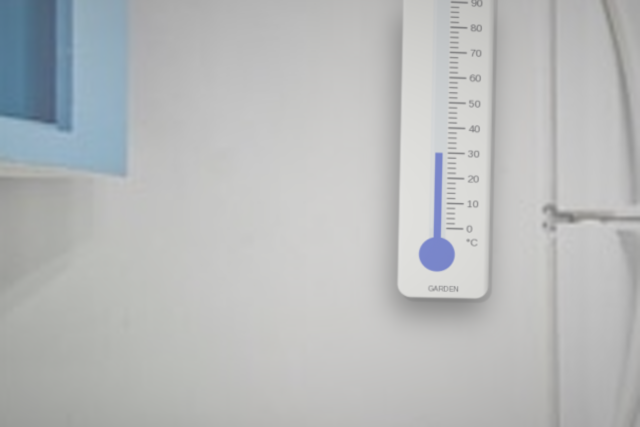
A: 30 °C
